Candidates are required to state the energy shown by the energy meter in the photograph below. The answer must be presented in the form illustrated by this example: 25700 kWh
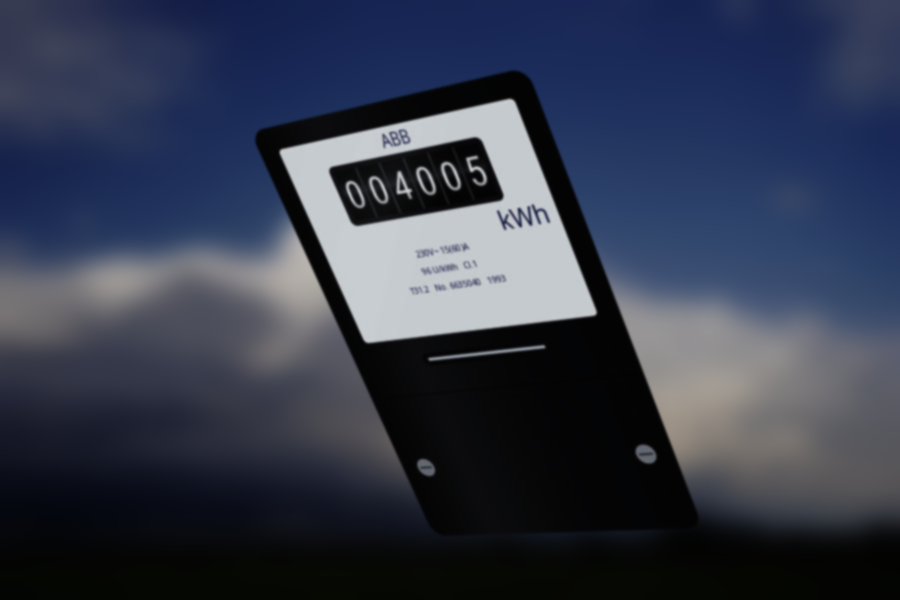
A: 4005 kWh
